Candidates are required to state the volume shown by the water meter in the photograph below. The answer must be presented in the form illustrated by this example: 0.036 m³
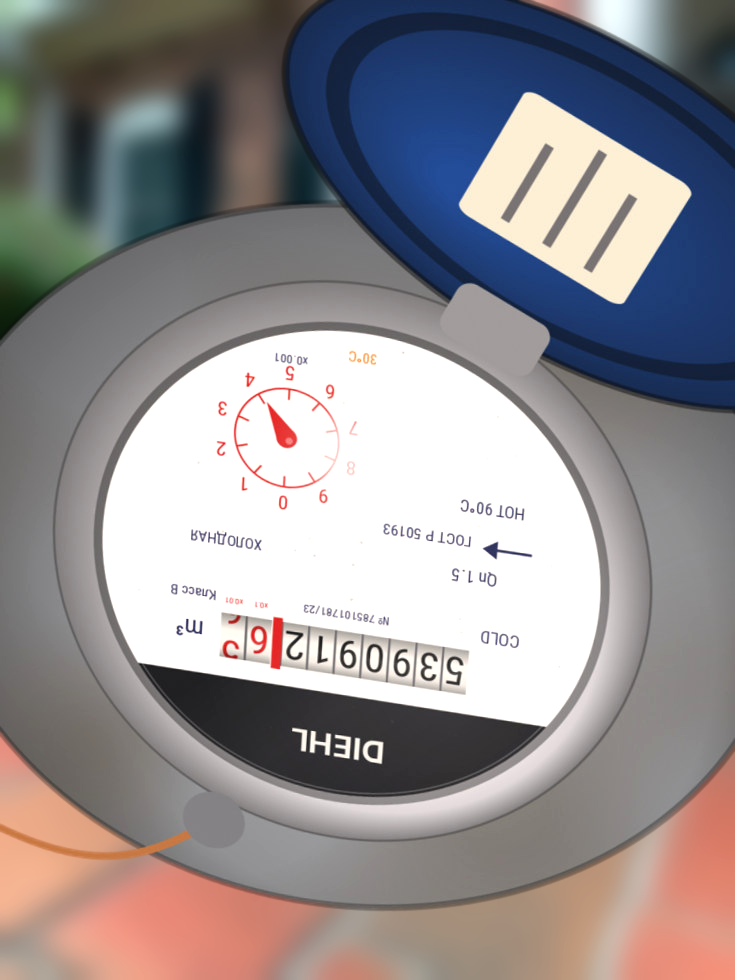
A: 5390912.654 m³
